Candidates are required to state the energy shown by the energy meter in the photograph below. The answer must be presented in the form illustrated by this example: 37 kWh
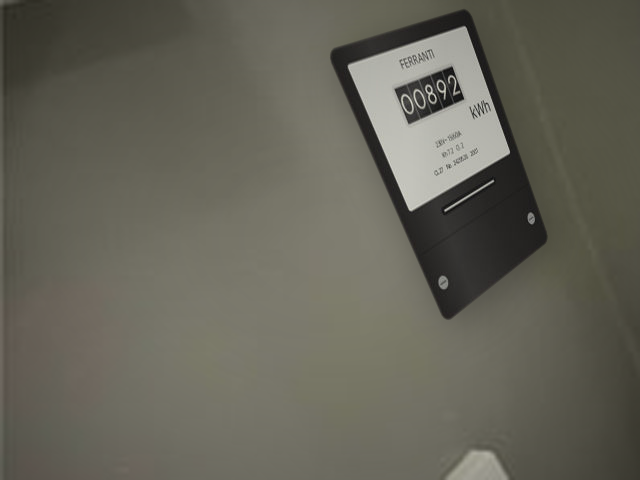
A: 892 kWh
